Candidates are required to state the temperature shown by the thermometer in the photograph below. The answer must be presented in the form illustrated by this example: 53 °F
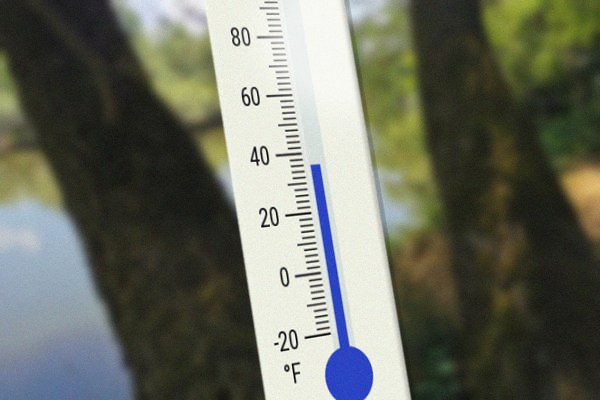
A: 36 °F
